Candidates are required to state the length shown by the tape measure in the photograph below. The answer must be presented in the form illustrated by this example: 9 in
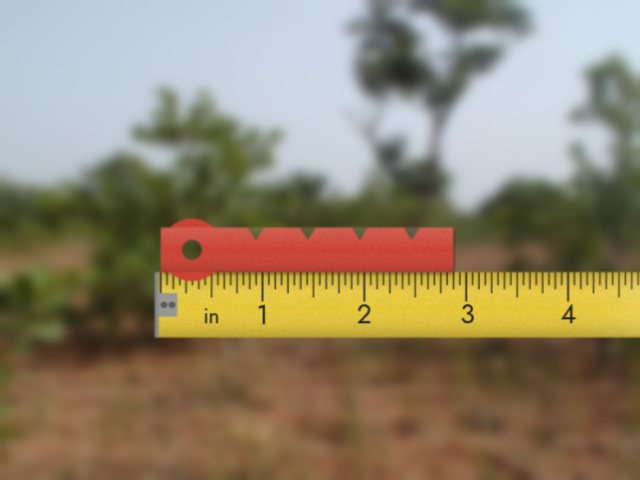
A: 2.875 in
